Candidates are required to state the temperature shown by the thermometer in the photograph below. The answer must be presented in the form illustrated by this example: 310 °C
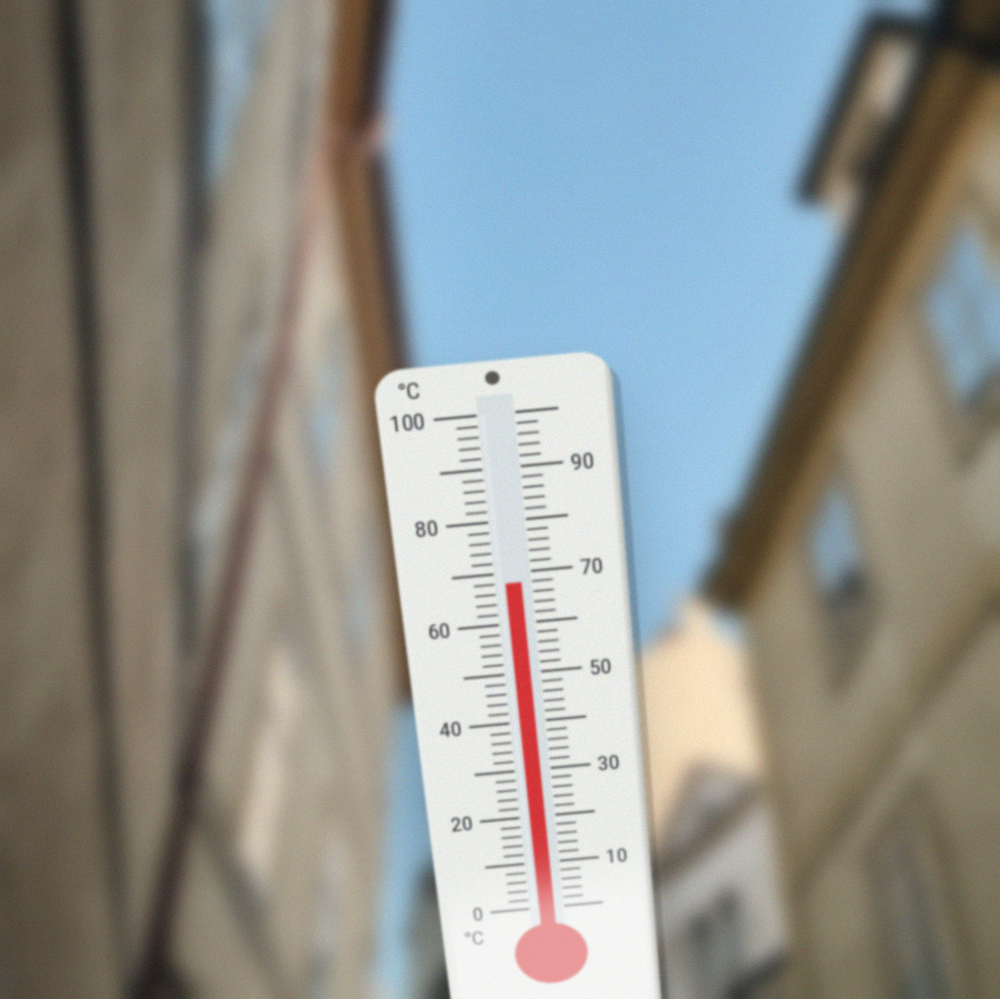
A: 68 °C
